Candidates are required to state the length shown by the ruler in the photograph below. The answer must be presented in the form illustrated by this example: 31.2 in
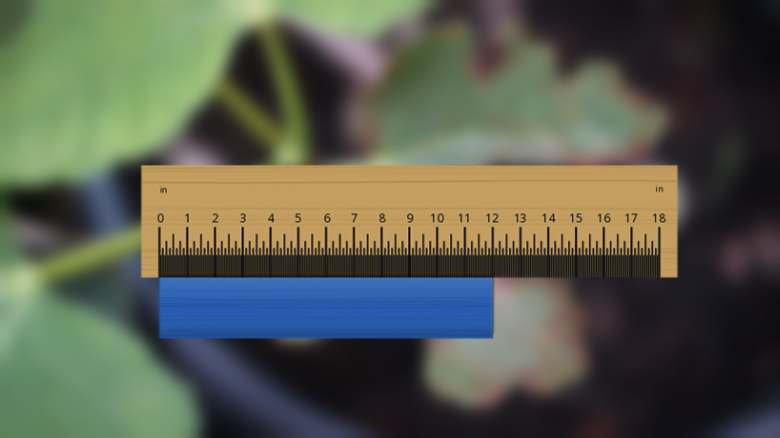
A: 12 in
